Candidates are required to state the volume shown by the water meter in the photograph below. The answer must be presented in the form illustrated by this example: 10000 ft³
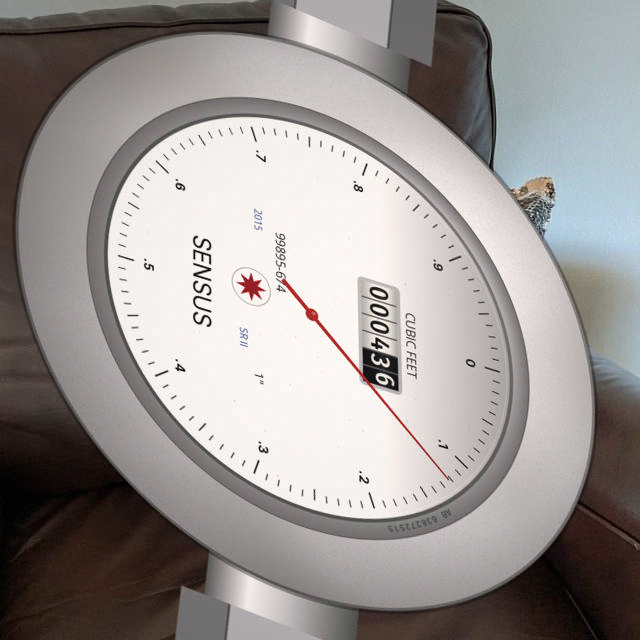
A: 436.12 ft³
